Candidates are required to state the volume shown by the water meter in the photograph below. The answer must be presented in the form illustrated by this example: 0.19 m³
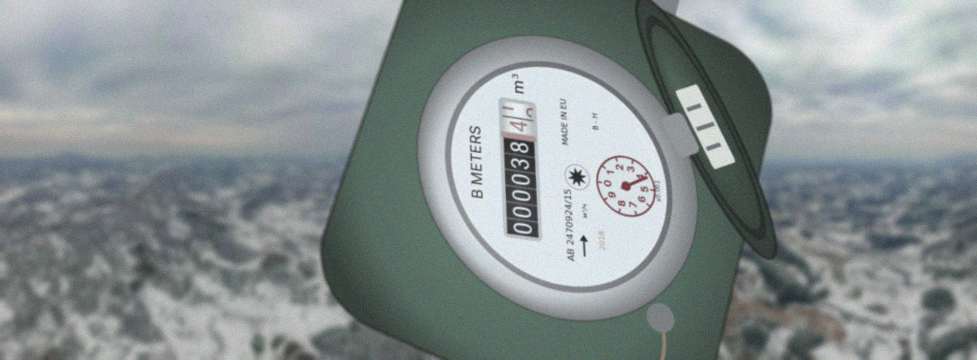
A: 38.414 m³
